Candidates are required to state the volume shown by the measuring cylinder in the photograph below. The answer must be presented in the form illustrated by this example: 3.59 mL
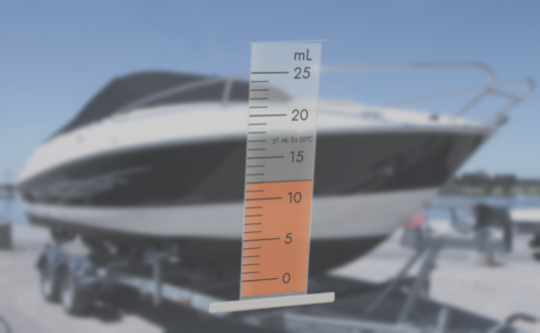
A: 12 mL
